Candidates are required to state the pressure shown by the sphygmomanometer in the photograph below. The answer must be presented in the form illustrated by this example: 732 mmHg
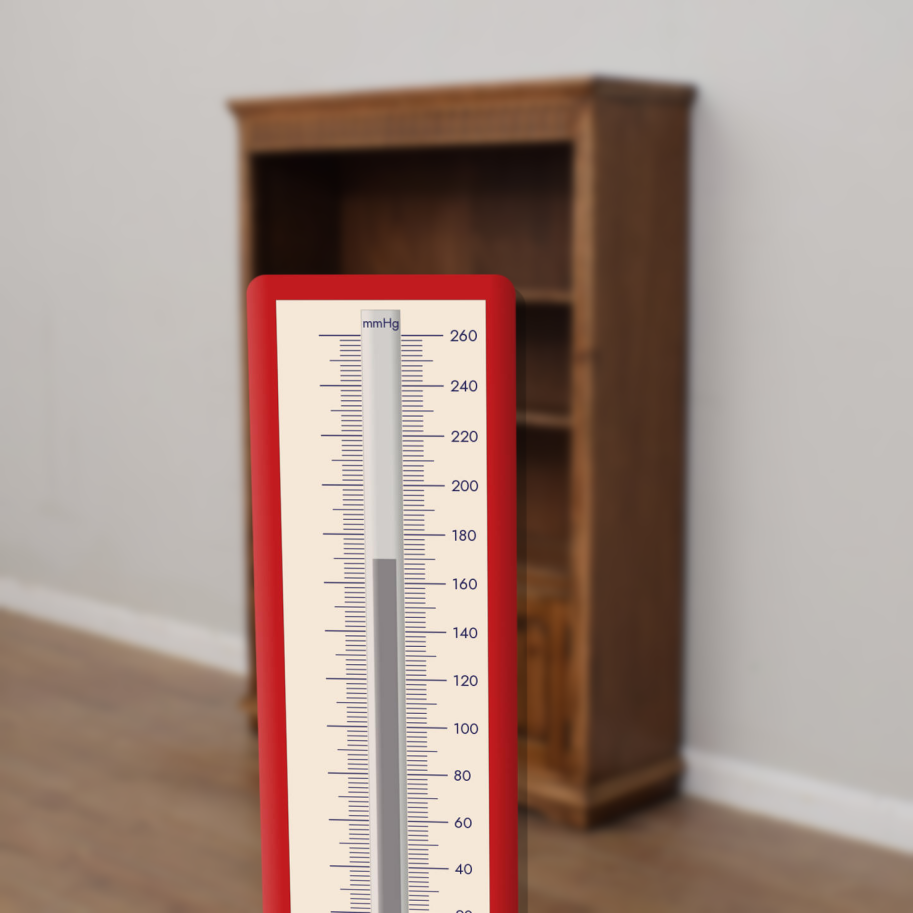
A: 170 mmHg
